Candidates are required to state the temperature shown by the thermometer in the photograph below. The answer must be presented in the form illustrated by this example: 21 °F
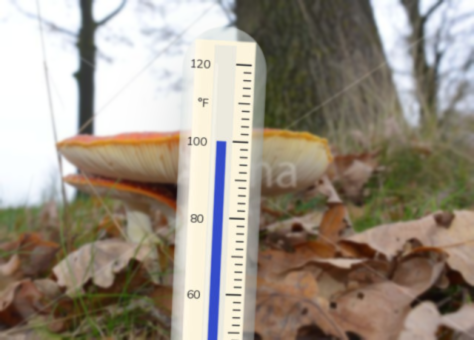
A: 100 °F
